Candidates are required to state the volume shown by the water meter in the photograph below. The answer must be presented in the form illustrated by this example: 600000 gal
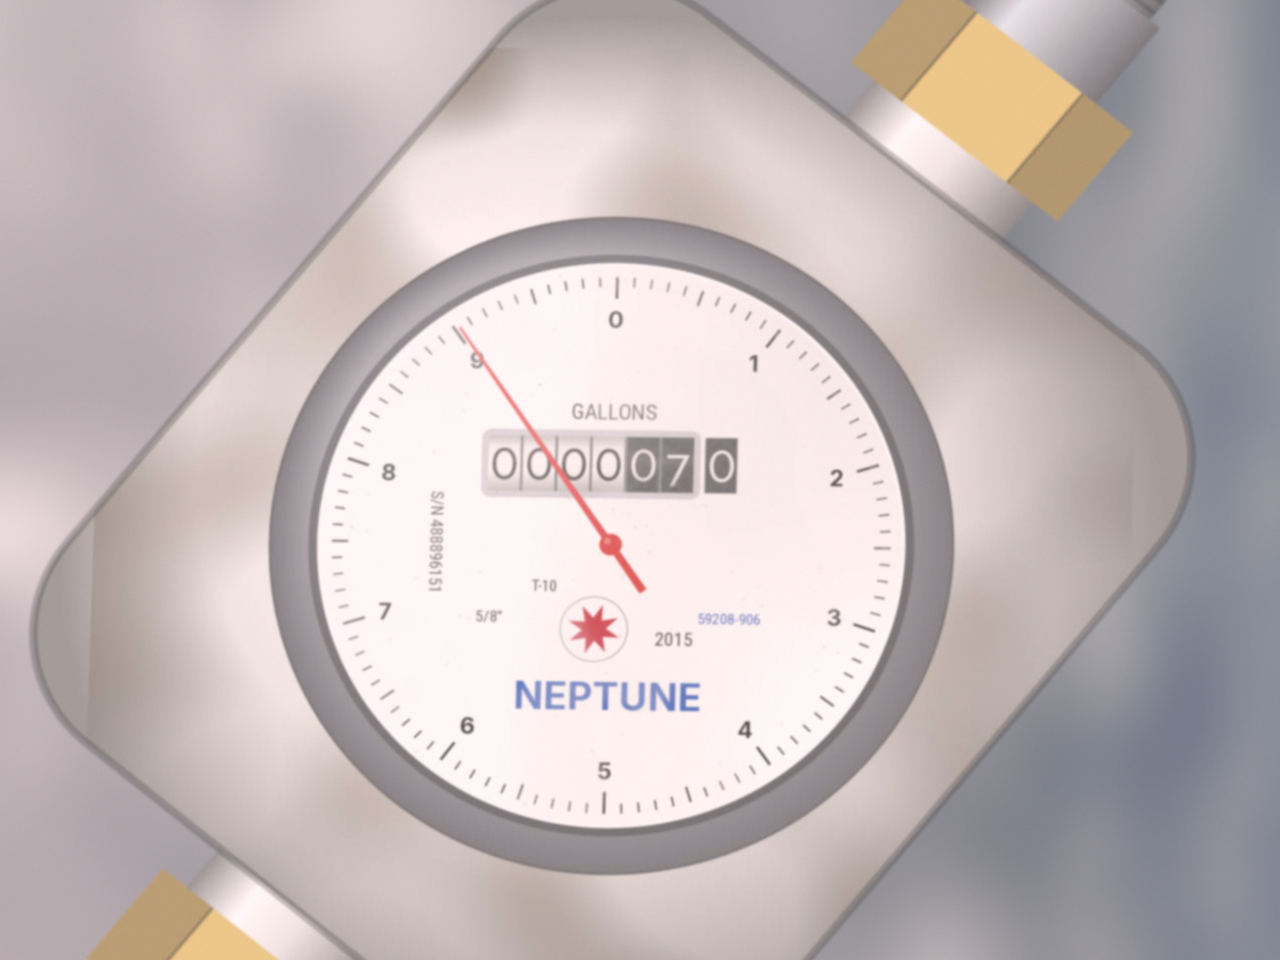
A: 69.0 gal
